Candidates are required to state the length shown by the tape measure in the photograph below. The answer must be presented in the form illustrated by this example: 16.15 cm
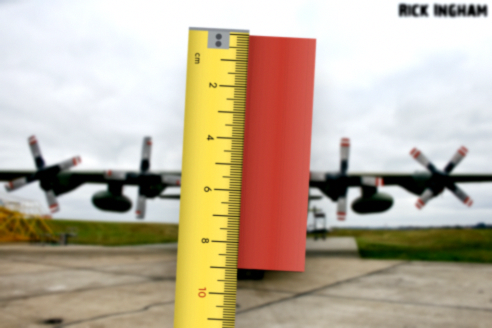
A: 9 cm
